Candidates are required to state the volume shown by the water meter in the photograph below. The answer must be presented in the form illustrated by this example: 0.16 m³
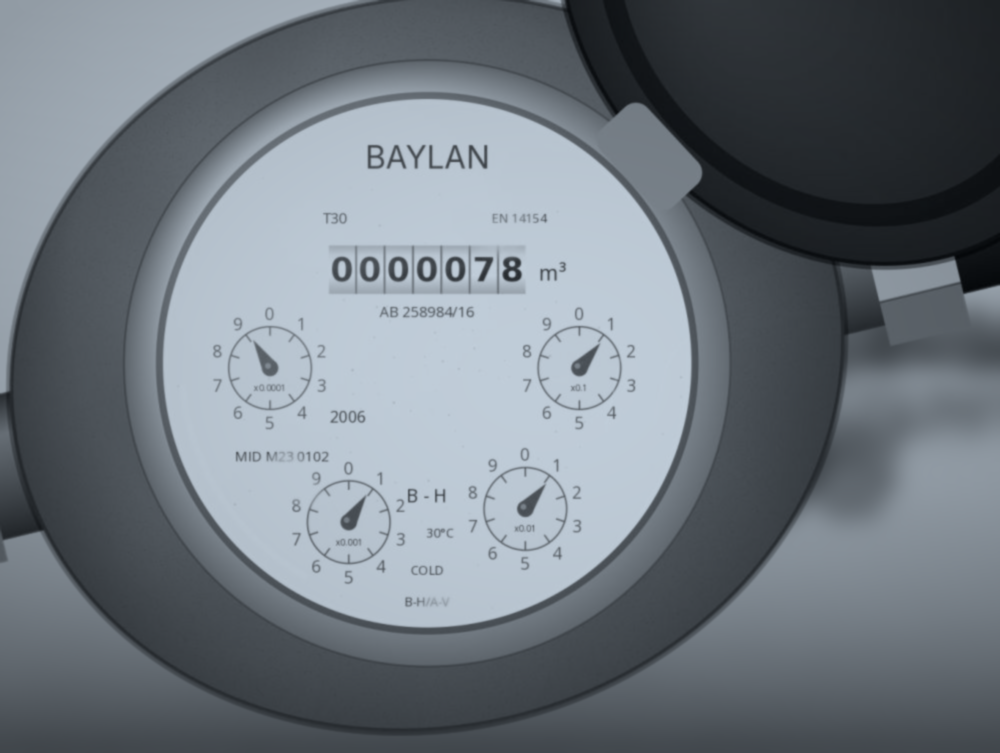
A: 78.1109 m³
